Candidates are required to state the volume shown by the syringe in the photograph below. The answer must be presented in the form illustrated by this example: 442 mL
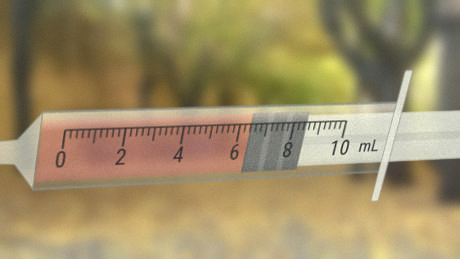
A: 6.4 mL
